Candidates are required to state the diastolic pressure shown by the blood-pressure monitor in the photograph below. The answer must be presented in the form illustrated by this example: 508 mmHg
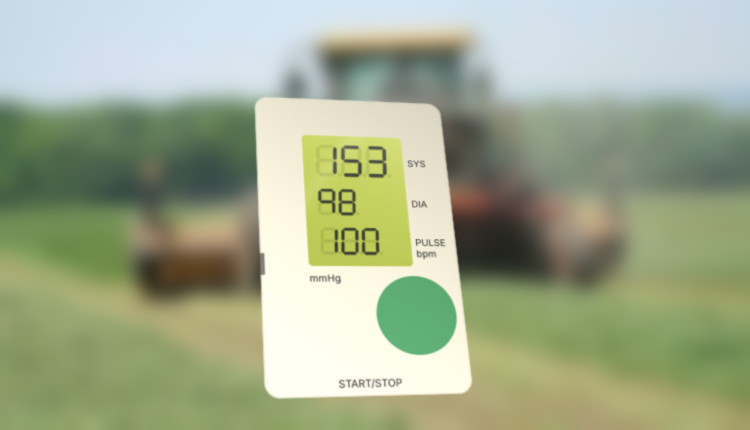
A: 98 mmHg
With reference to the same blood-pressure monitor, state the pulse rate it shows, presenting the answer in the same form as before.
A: 100 bpm
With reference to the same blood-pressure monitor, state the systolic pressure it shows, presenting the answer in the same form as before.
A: 153 mmHg
